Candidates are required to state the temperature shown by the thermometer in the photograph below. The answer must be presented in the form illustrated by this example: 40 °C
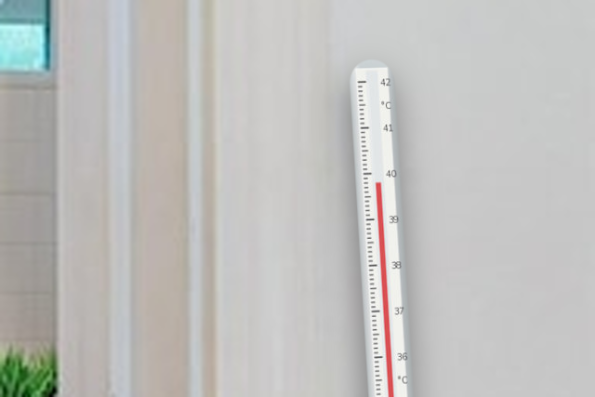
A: 39.8 °C
